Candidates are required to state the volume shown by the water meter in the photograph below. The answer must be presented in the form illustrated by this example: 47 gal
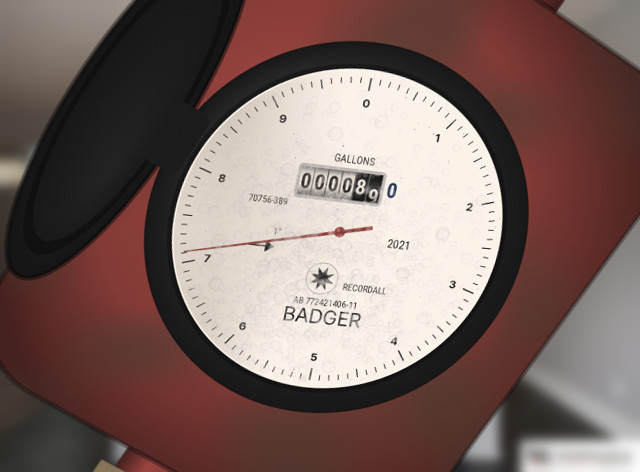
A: 887.1 gal
